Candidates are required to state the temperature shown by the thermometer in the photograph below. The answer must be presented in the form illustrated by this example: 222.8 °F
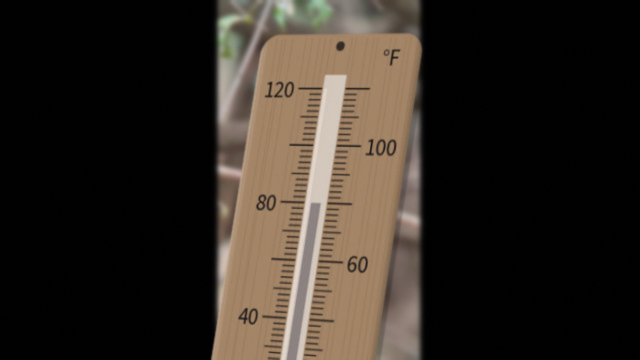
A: 80 °F
